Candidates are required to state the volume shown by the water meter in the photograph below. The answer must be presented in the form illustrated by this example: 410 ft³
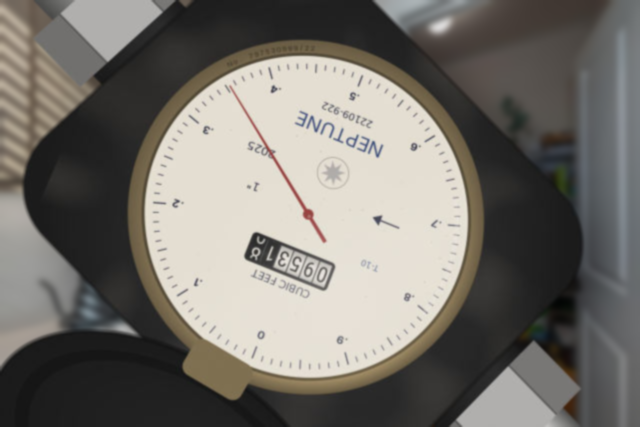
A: 95318.35 ft³
